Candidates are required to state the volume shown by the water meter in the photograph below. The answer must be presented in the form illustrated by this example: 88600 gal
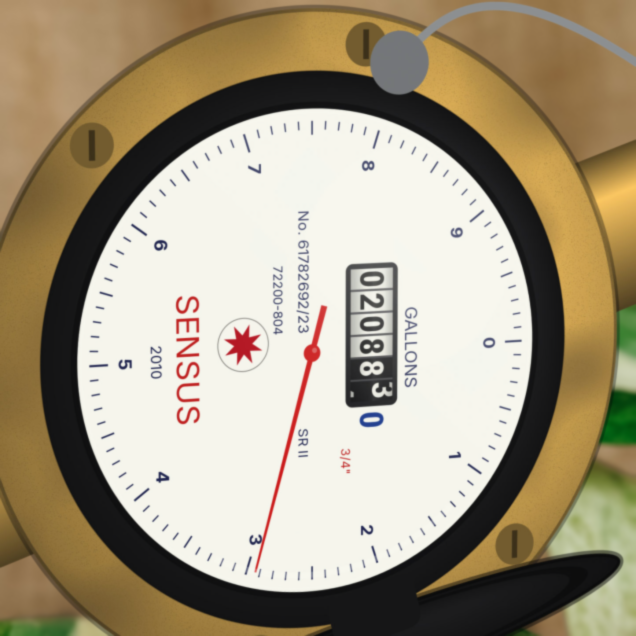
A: 208832.9 gal
